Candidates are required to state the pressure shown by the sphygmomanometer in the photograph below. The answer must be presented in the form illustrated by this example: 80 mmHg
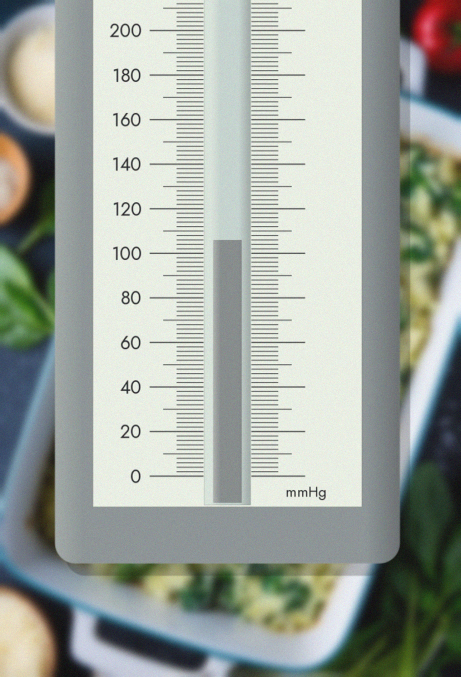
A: 106 mmHg
